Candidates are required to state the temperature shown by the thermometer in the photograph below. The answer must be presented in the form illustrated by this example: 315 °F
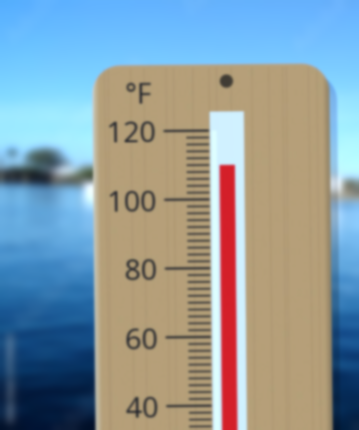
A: 110 °F
